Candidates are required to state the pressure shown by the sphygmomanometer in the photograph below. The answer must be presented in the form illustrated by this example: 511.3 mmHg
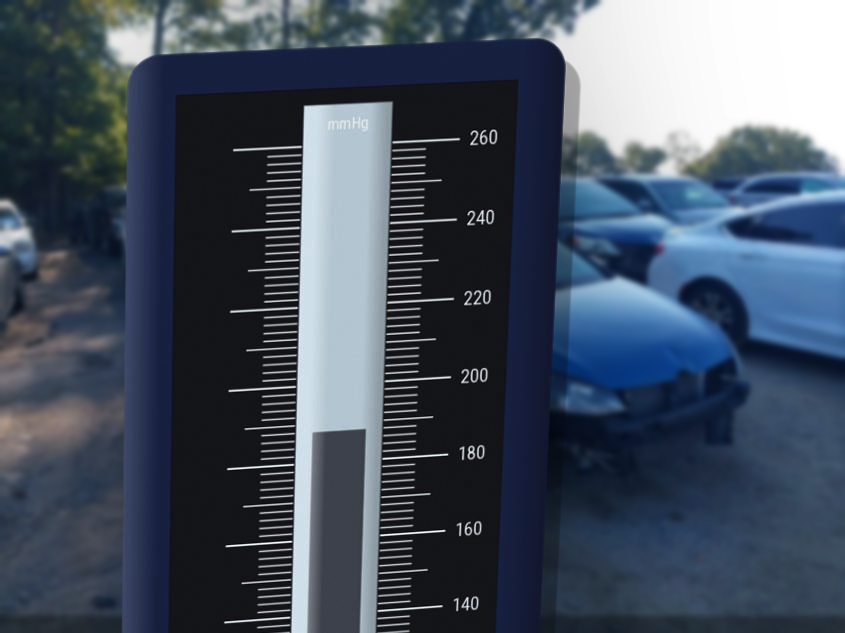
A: 188 mmHg
